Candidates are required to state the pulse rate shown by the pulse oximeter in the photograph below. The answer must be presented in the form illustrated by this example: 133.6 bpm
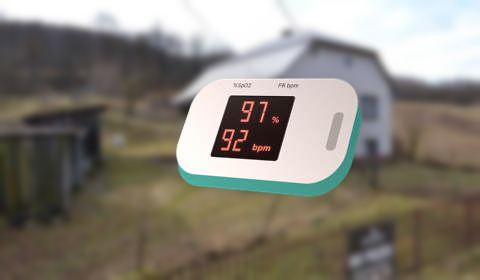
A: 92 bpm
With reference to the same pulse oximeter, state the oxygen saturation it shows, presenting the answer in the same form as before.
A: 97 %
